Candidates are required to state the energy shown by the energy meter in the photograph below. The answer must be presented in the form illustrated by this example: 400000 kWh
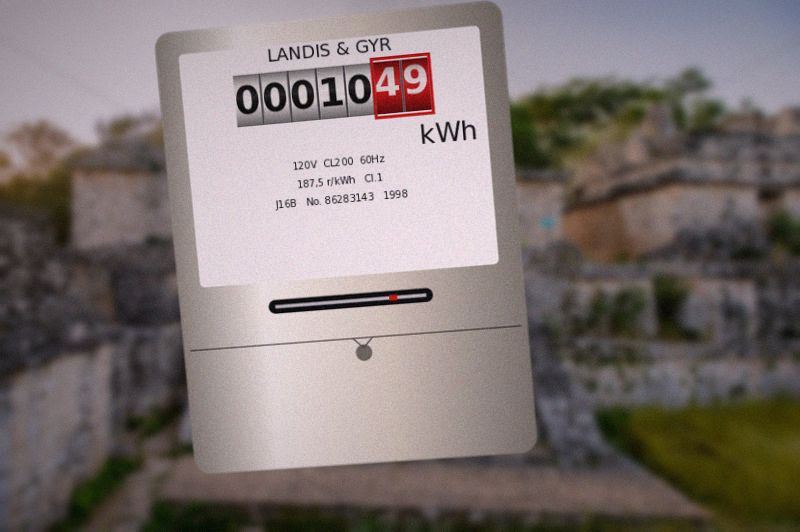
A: 10.49 kWh
